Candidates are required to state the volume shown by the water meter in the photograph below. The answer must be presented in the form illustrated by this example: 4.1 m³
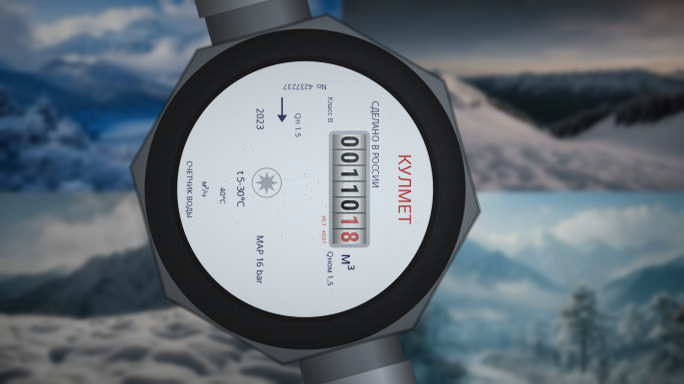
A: 110.18 m³
